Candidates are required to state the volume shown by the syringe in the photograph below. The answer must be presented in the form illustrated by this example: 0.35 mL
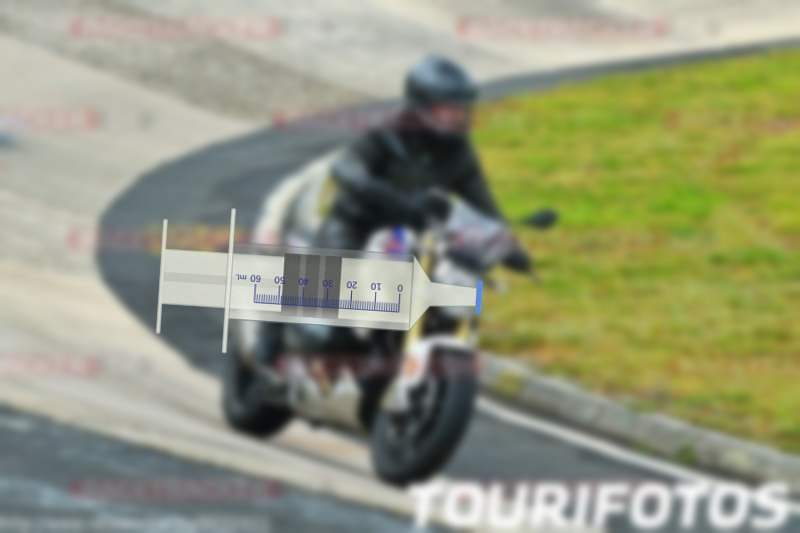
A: 25 mL
